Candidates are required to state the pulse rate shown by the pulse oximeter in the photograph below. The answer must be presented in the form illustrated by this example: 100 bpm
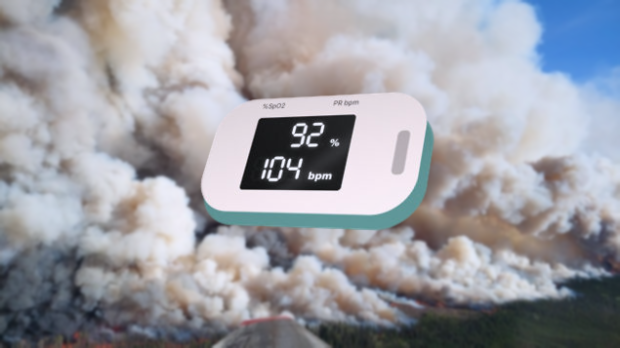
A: 104 bpm
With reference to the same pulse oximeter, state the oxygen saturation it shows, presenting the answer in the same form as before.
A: 92 %
